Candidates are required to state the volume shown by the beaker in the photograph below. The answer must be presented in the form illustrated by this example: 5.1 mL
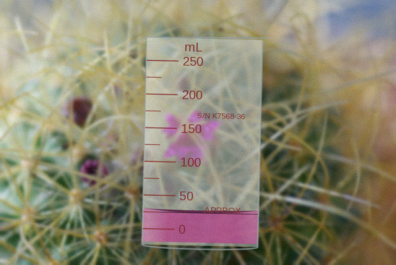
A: 25 mL
